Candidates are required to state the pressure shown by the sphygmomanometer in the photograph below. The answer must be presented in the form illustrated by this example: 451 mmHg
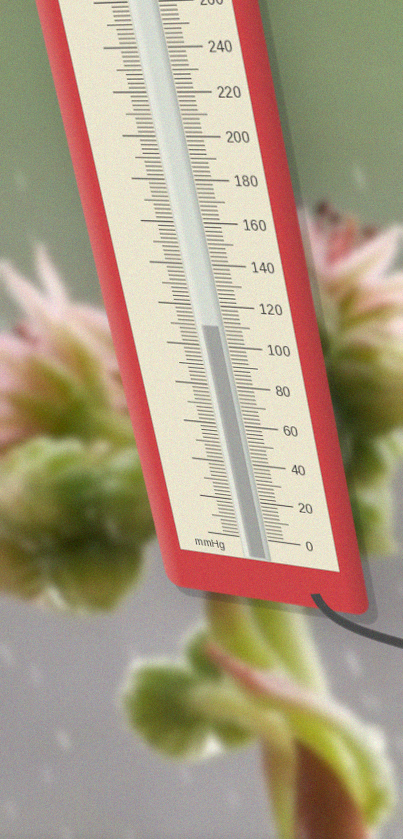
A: 110 mmHg
